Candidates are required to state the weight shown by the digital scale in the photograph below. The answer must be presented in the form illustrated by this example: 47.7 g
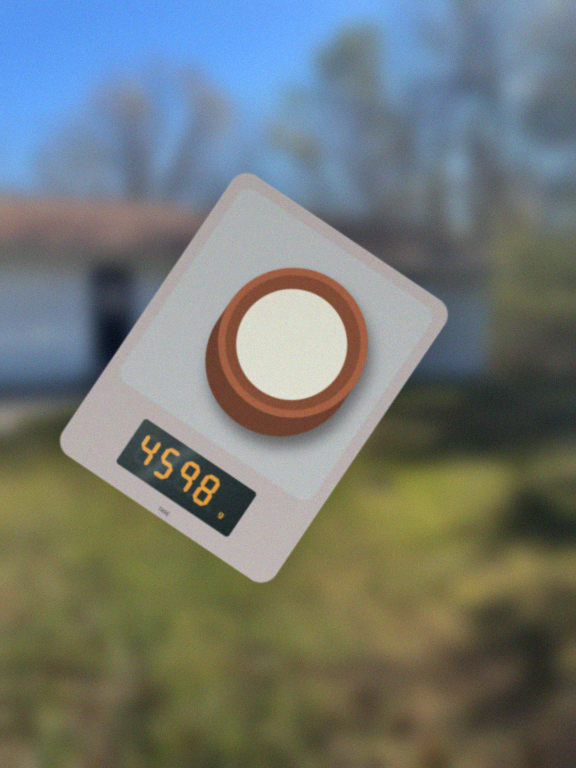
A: 4598 g
